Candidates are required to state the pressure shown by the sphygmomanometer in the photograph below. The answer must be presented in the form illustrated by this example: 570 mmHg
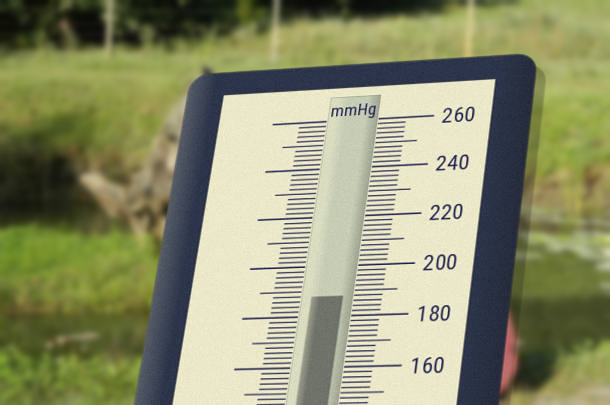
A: 188 mmHg
